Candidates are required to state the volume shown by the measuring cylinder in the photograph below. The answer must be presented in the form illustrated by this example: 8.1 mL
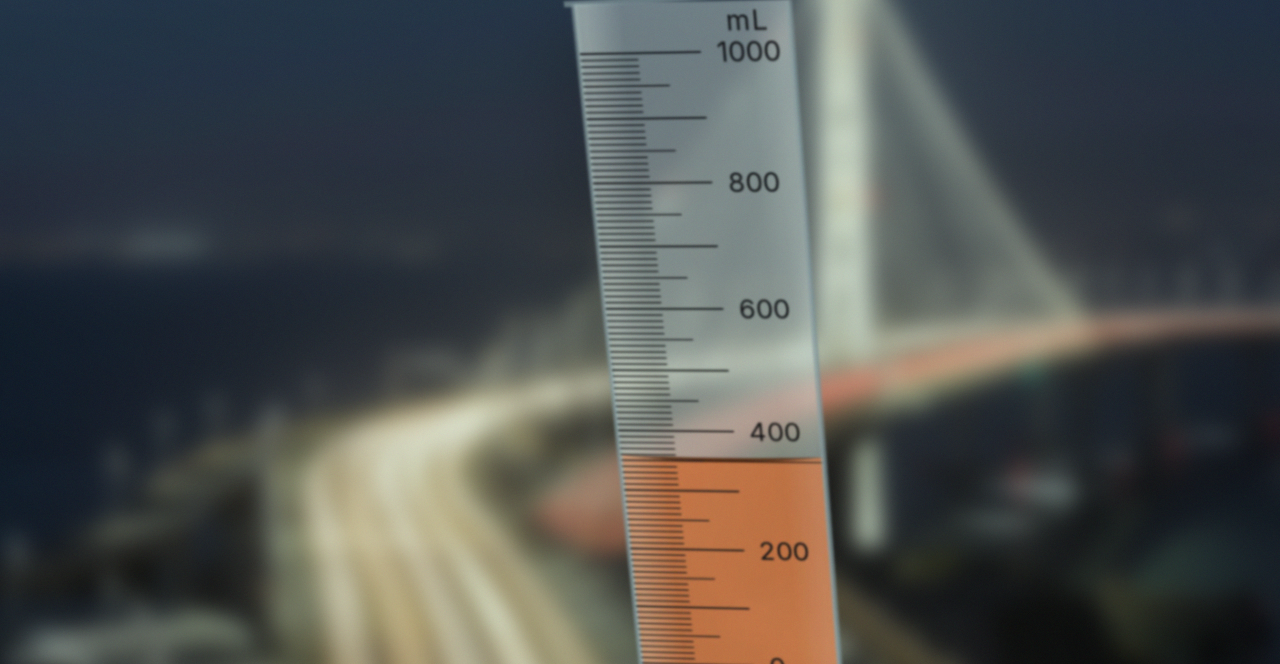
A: 350 mL
